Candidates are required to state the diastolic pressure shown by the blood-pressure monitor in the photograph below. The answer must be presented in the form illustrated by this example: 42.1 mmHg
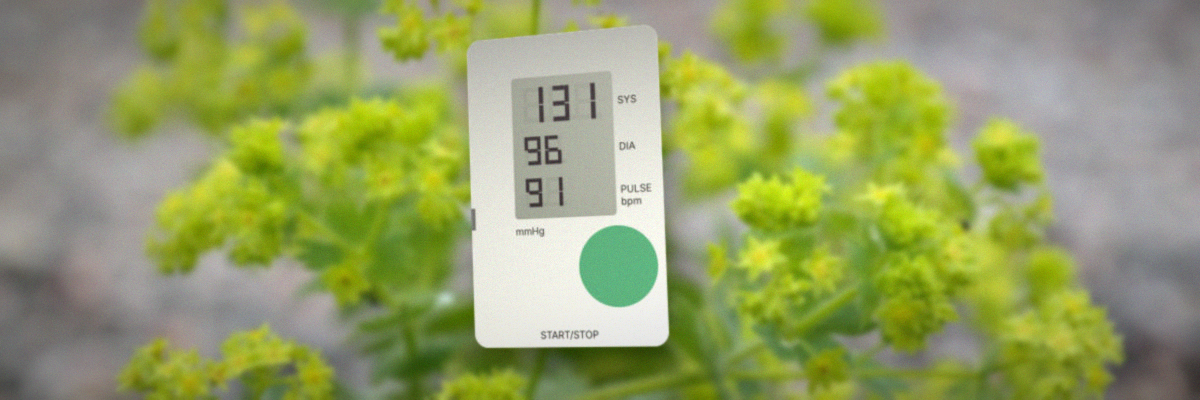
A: 96 mmHg
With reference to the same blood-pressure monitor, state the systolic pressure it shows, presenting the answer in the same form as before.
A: 131 mmHg
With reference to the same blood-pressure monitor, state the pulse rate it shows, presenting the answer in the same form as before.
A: 91 bpm
